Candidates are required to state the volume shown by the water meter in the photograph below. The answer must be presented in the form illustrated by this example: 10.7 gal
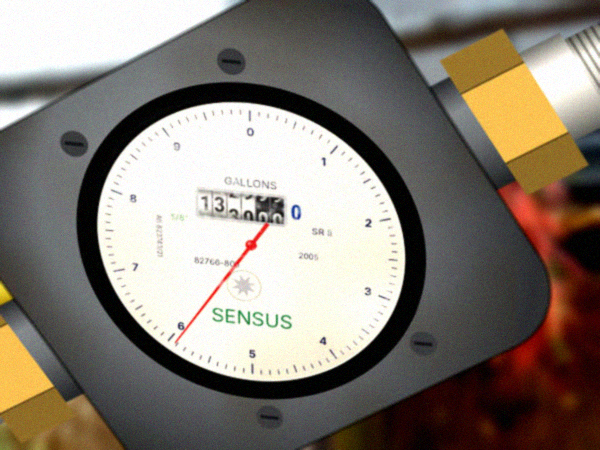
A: 1329995.9 gal
